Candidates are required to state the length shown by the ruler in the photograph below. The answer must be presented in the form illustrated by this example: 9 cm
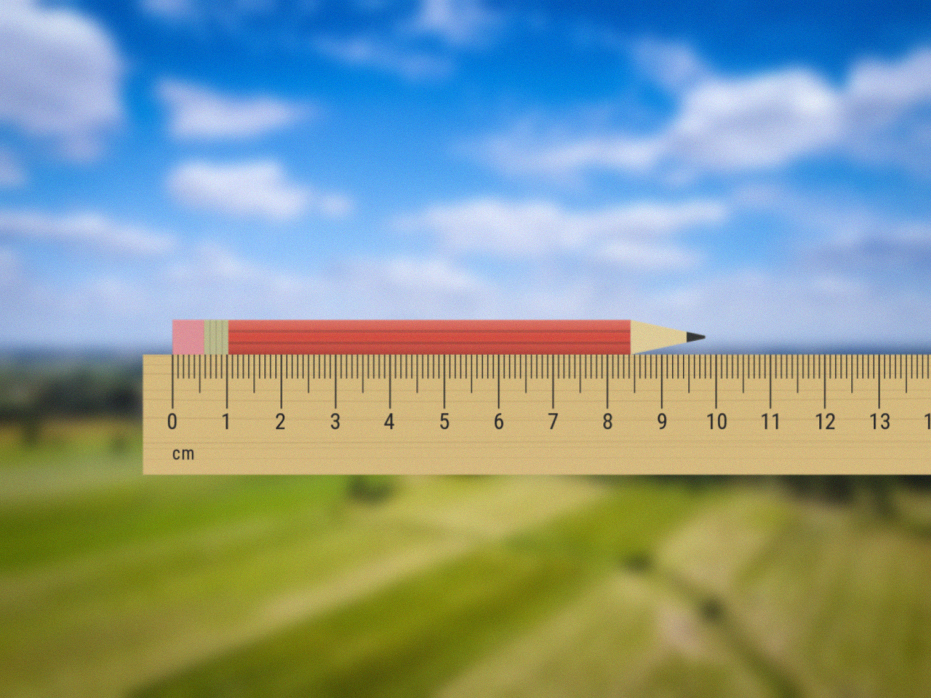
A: 9.8 cm
